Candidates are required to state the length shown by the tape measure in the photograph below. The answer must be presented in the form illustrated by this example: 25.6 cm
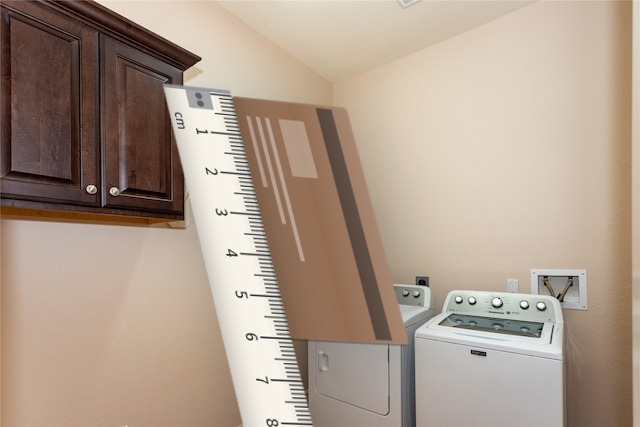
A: 6 cm
